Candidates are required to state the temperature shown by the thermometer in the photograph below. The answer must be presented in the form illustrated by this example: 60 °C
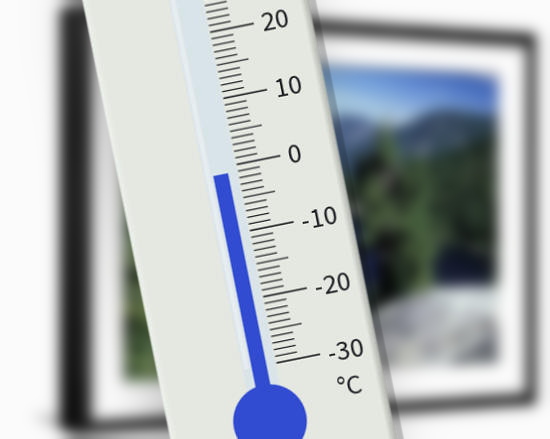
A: -1 °C
